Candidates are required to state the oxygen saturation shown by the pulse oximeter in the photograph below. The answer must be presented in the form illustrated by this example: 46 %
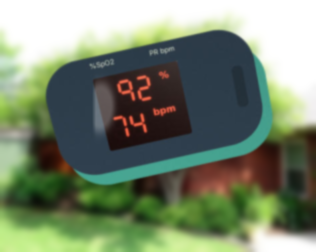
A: 92 %
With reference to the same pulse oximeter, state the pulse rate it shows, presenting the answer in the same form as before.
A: 74 bpm
